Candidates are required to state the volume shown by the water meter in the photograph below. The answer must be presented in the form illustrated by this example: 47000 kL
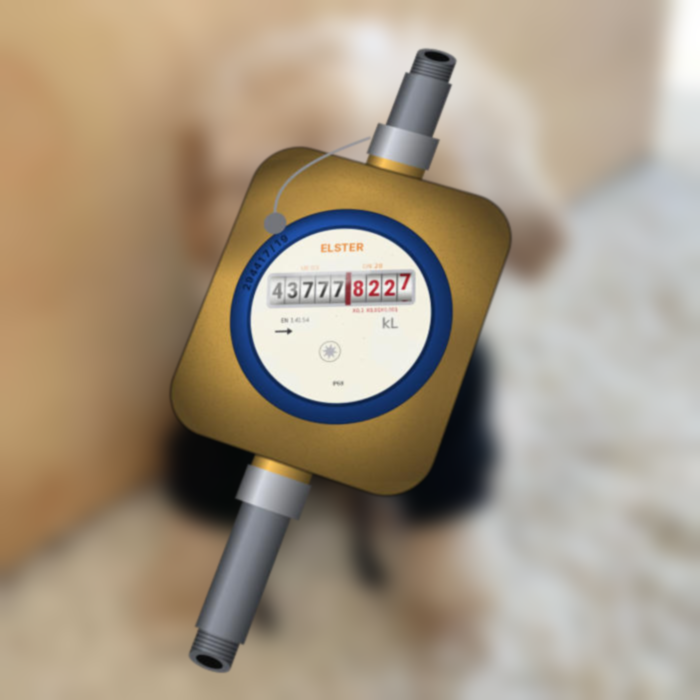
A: 43777.8227 kL
